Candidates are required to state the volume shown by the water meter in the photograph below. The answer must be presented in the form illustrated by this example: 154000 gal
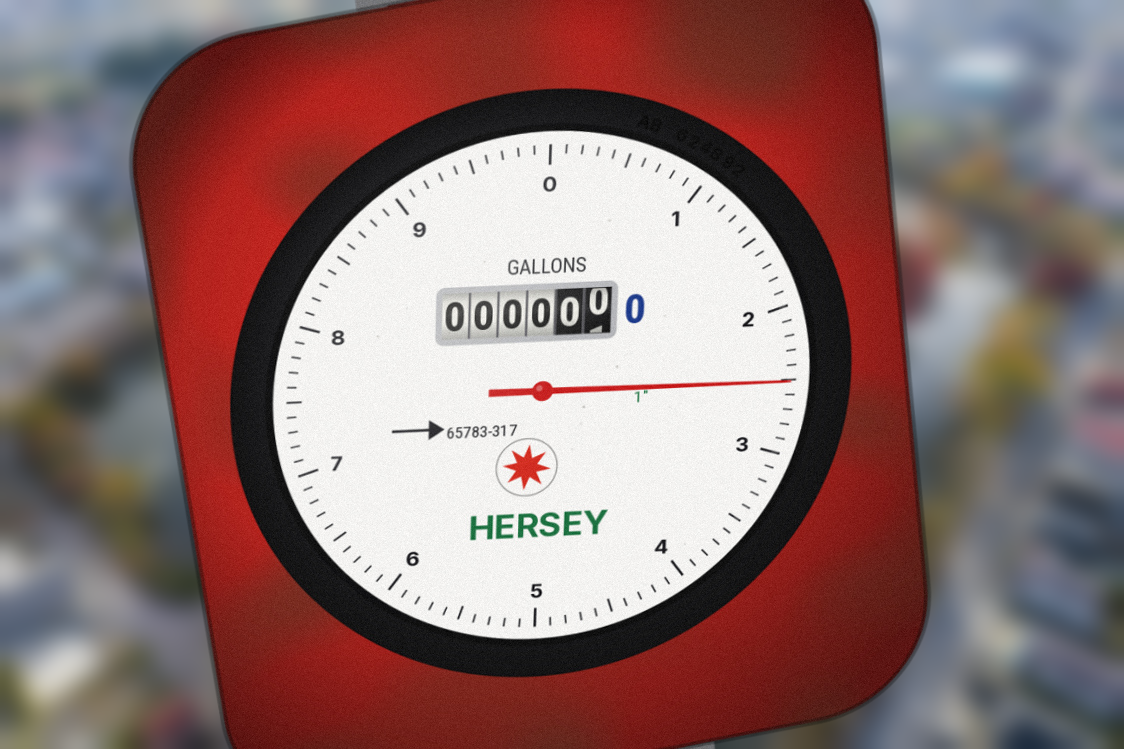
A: 2.5 gal
